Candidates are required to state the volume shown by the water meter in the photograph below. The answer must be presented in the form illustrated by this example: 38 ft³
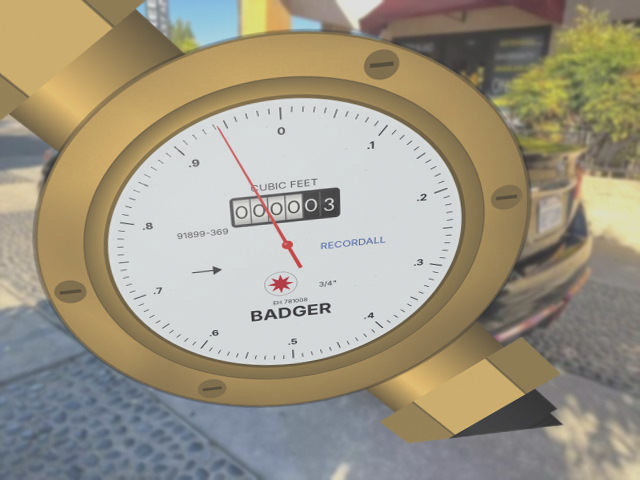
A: 2.94 ft³
